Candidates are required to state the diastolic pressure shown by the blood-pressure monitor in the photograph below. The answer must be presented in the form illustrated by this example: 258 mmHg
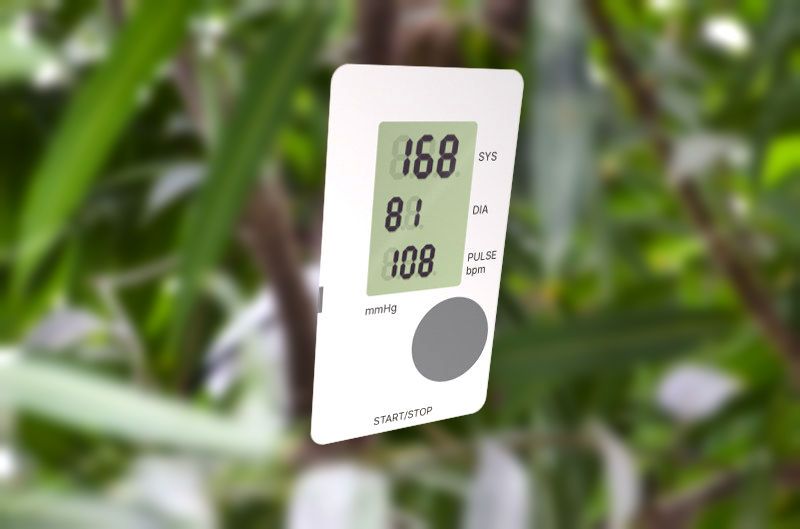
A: 81 mmHg
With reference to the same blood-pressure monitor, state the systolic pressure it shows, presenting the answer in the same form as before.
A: 168 mmHg
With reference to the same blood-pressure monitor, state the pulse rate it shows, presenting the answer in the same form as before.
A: 108 bpm
